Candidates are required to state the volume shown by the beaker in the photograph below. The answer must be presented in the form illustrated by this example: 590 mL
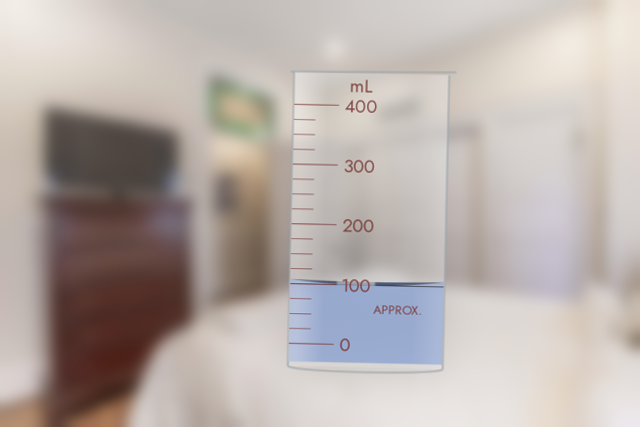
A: 100 mL
